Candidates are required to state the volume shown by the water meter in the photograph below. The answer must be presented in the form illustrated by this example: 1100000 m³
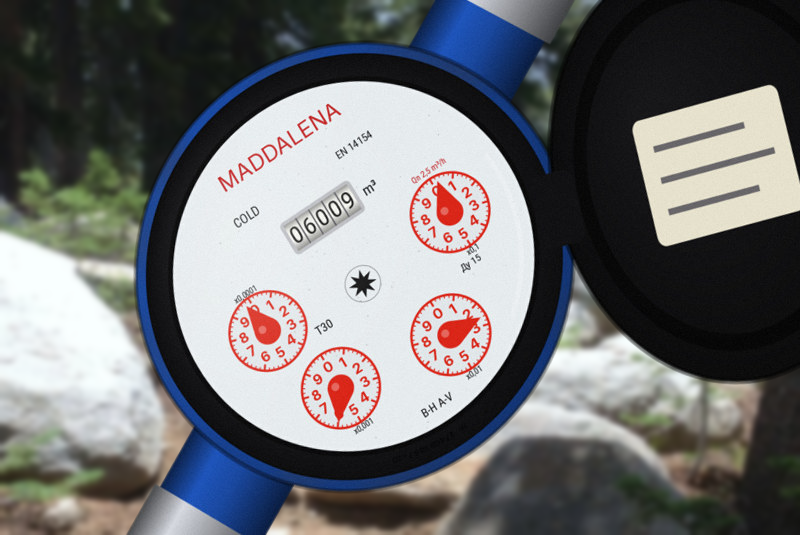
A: 6009.0259 m³
